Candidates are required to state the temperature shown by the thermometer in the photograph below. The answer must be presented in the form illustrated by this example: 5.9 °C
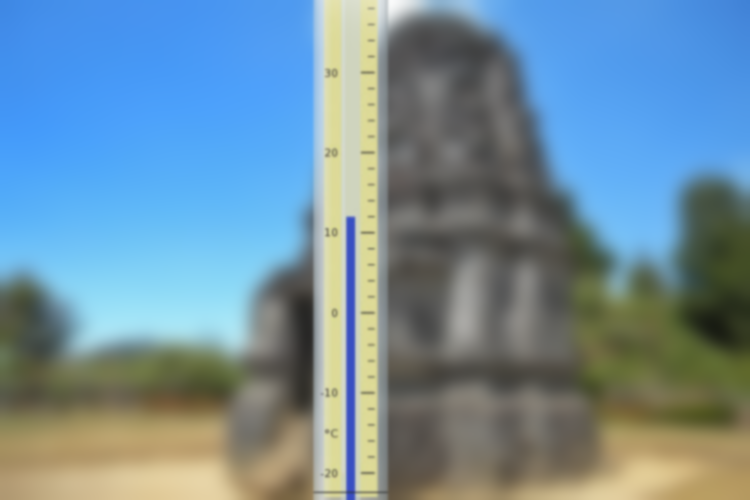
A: 12 °C
